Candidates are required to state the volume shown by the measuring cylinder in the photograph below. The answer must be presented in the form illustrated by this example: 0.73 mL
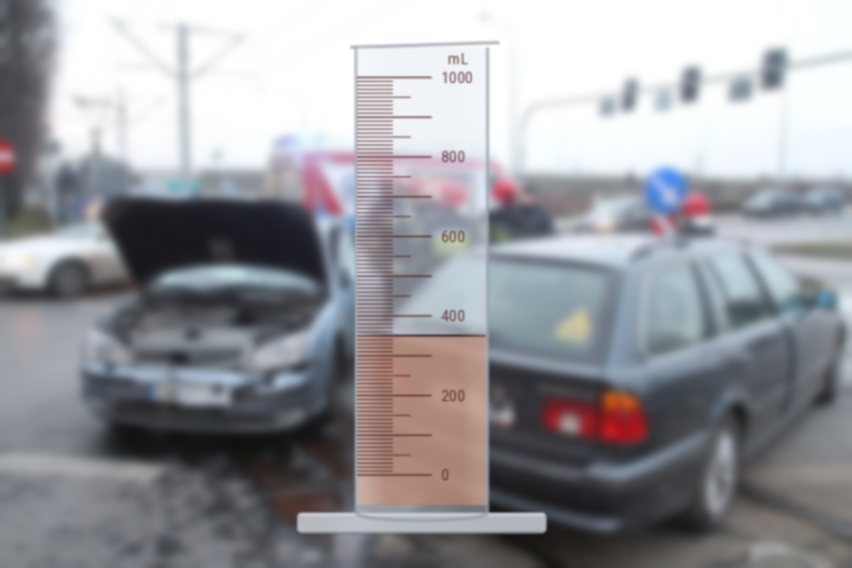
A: 350 mL
